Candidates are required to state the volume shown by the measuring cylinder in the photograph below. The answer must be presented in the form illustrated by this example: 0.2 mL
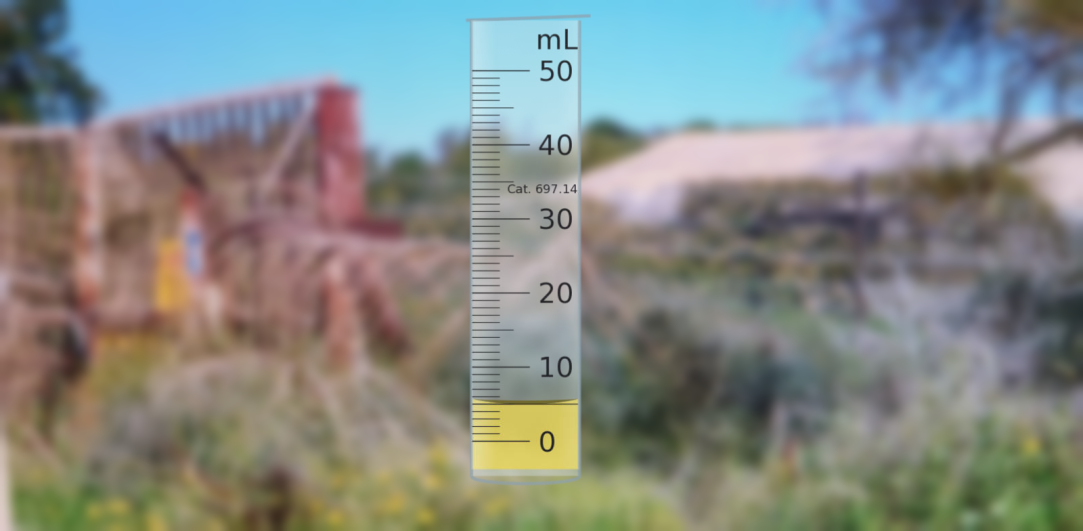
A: 5 mL
